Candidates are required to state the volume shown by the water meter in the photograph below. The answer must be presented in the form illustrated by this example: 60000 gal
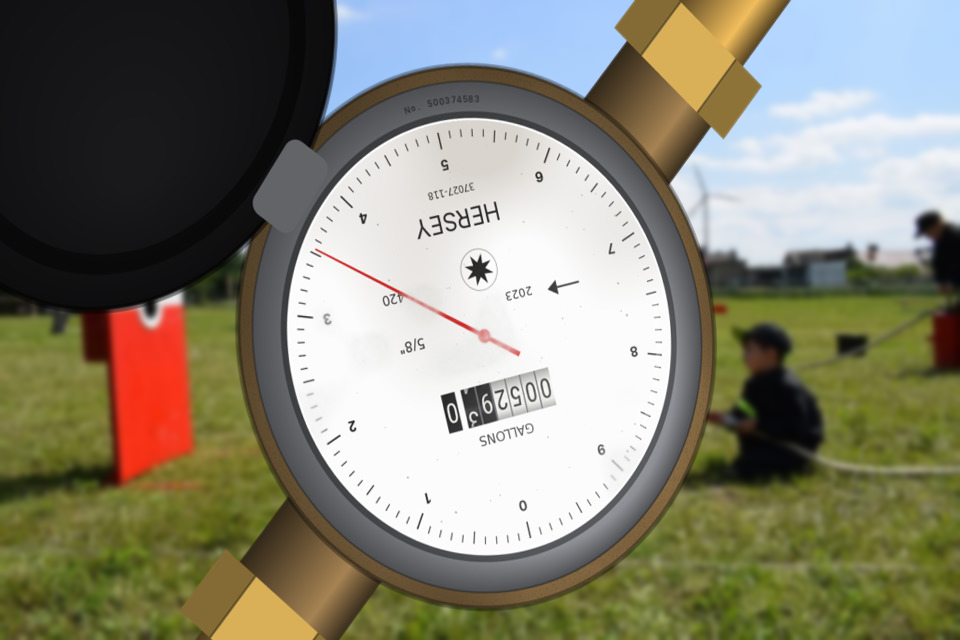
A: 52933.5 gal
